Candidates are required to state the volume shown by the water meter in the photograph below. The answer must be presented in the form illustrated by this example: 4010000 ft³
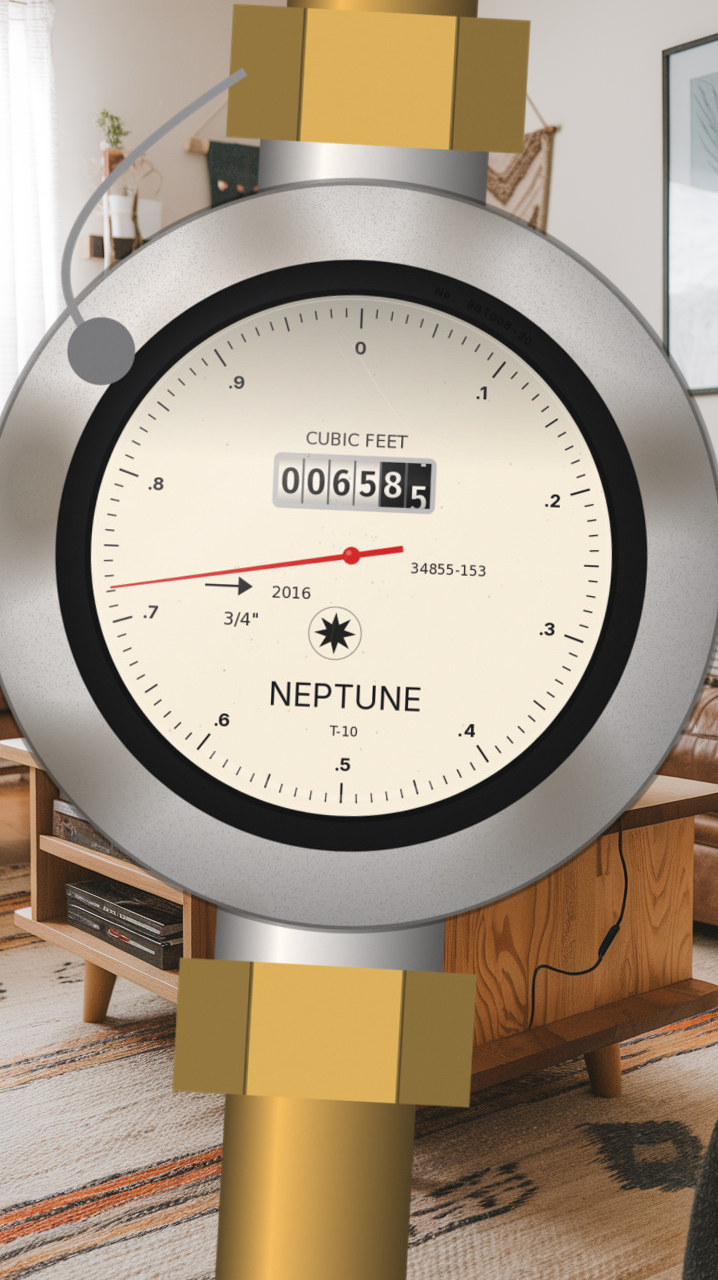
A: 6584.72 ft³
